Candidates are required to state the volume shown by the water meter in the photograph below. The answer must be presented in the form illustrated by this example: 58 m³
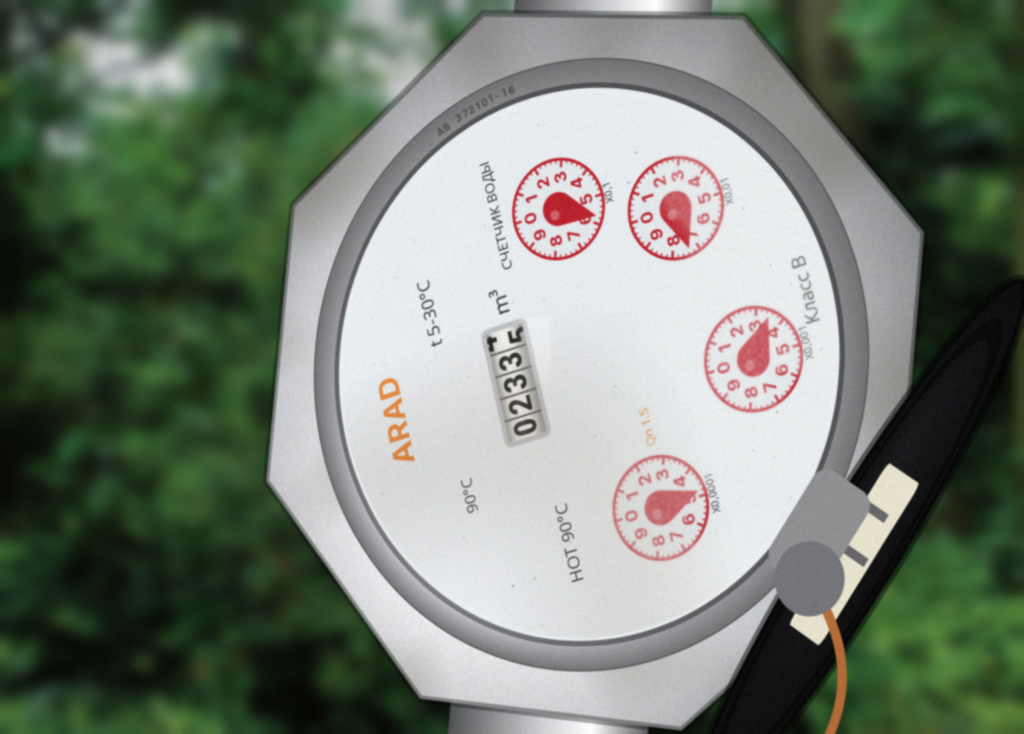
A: 2334.5734 m³
